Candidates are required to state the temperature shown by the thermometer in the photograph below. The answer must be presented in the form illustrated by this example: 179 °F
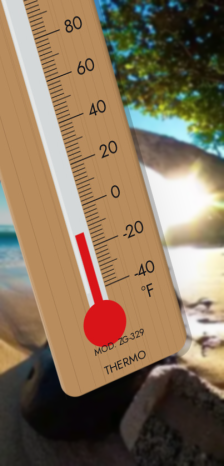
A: -12 °F
